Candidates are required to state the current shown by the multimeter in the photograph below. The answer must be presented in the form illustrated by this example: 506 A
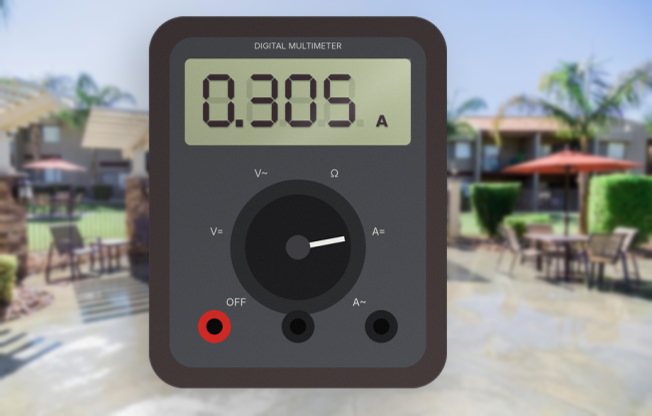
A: 0.305 A
